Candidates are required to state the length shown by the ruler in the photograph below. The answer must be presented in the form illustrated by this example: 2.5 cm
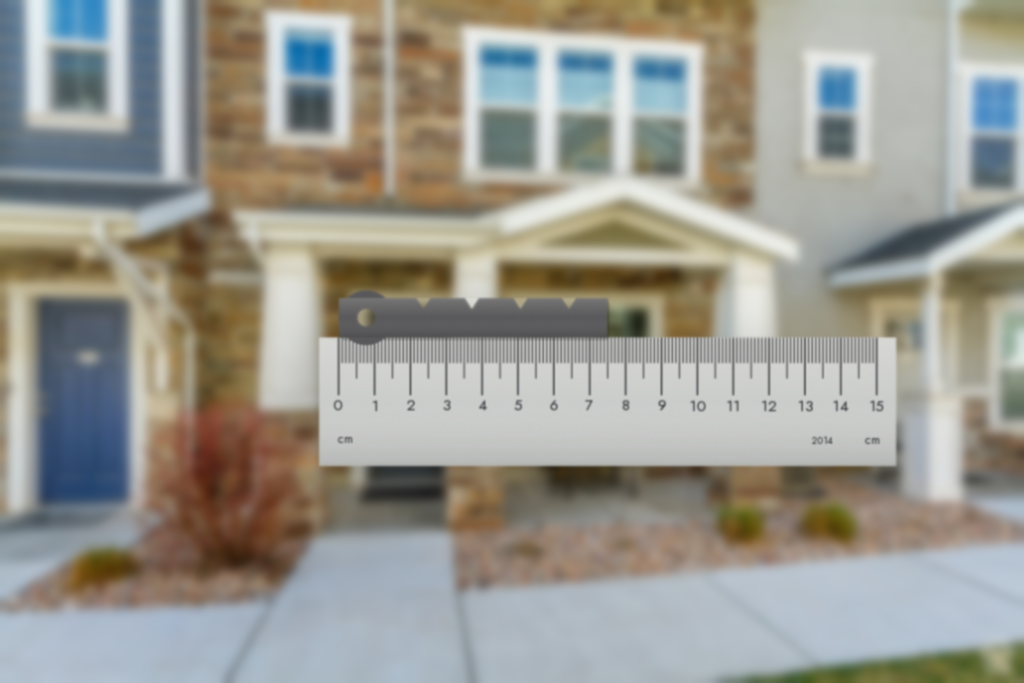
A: 7.5 cm
